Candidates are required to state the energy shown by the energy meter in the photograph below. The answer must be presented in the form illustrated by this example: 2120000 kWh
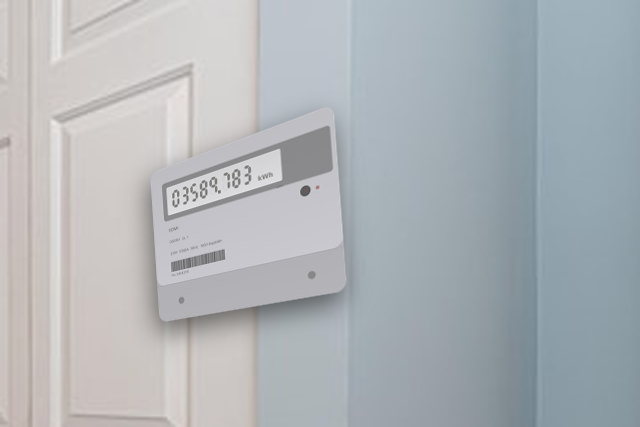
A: 3589.783 kWh
